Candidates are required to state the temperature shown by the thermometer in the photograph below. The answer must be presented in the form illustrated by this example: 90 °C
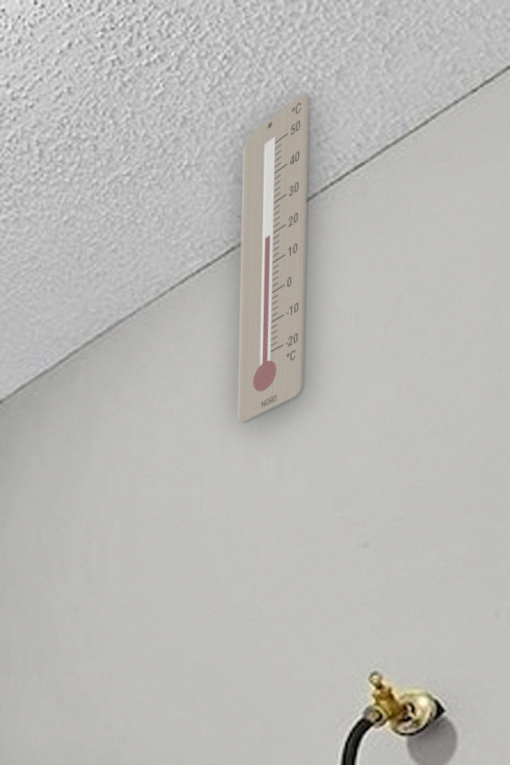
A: 20 °C
